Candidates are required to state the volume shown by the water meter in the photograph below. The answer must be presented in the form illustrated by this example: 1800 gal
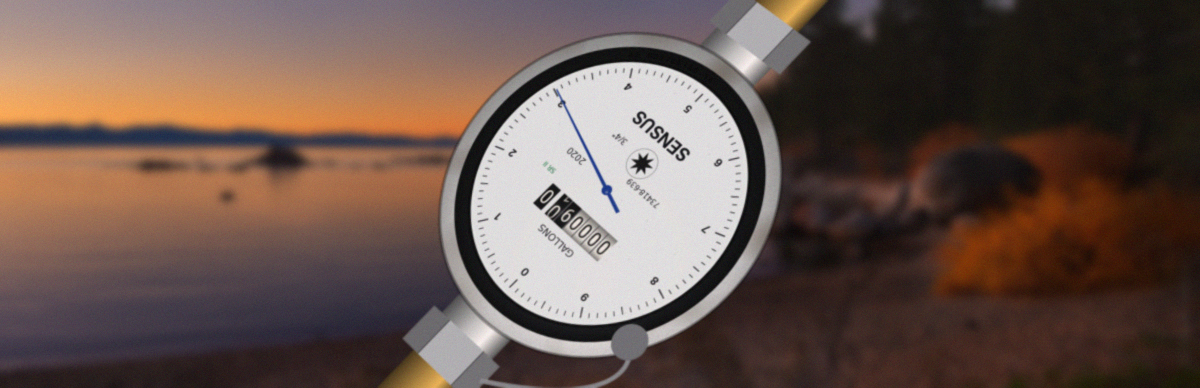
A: 903.0 gal
